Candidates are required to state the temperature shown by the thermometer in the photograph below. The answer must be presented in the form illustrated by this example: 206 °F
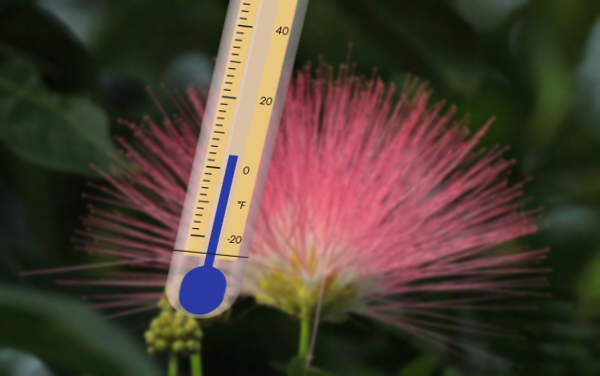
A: 4 °F
